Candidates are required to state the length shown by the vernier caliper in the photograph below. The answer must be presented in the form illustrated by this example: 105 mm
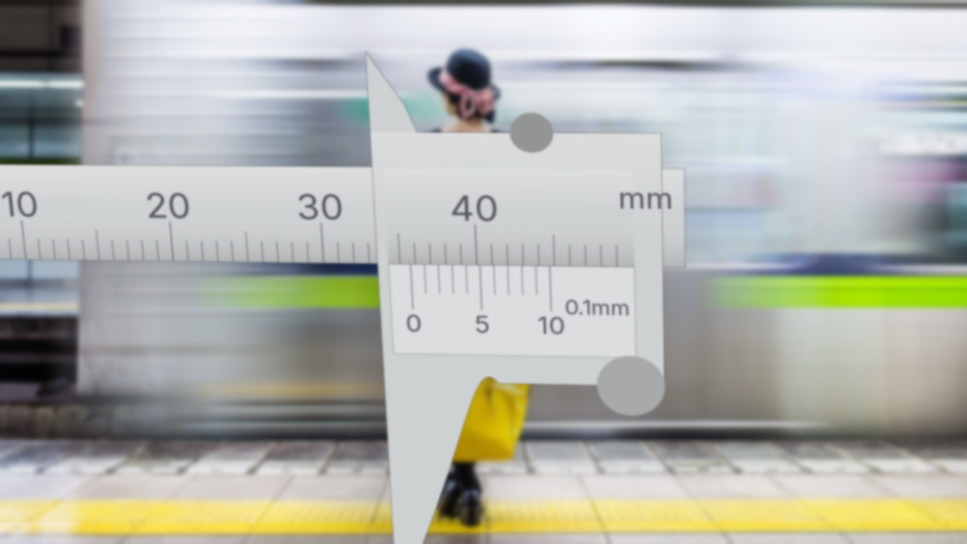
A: 35.7 mm
